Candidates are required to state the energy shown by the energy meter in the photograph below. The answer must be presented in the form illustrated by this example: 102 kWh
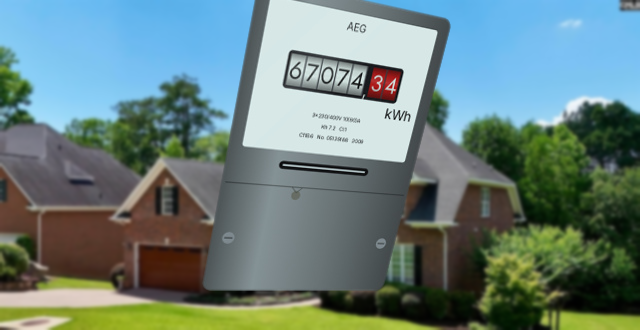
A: 67074.34 kWh
